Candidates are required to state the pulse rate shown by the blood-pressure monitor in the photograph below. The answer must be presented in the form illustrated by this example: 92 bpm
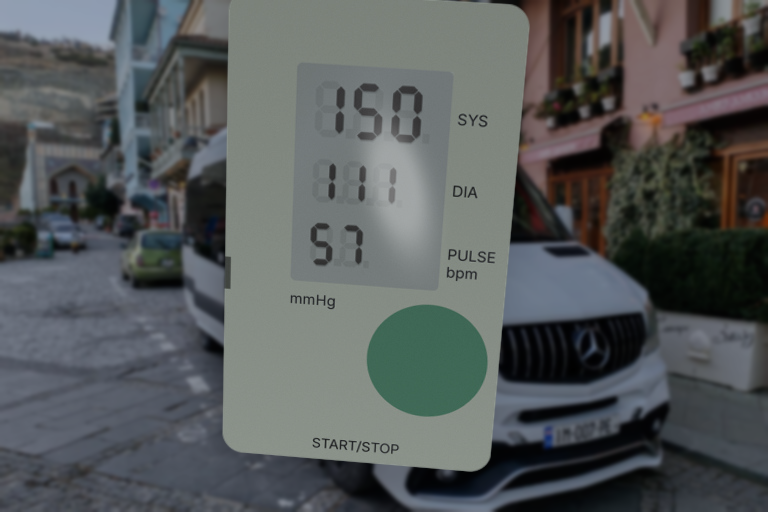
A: 57 bpm
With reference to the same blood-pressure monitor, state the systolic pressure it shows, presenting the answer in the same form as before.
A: 150 mmHg
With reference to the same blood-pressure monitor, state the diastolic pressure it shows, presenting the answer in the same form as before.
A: 111 mmHg
